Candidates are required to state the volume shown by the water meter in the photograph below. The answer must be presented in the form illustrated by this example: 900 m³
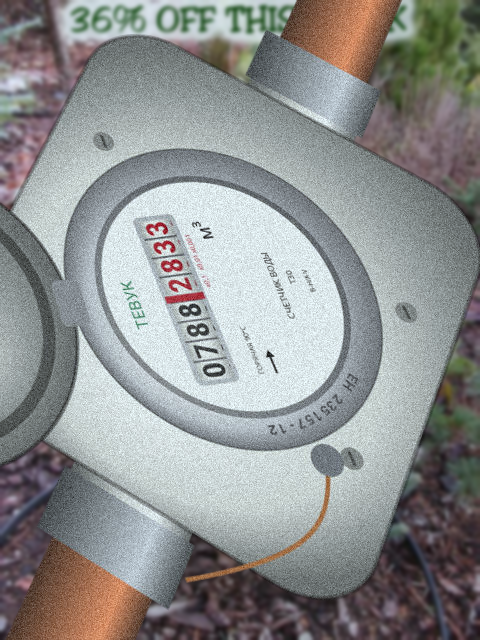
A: 788.2833 m³
